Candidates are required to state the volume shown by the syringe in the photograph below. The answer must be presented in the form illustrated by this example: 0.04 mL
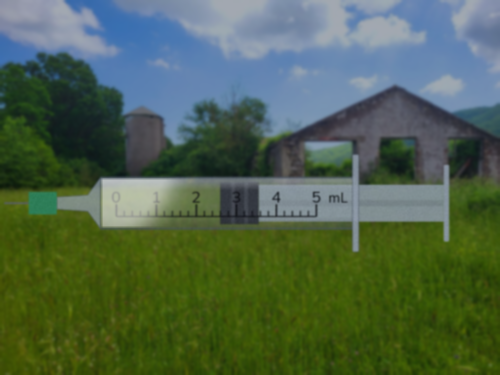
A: 2.6 mL
